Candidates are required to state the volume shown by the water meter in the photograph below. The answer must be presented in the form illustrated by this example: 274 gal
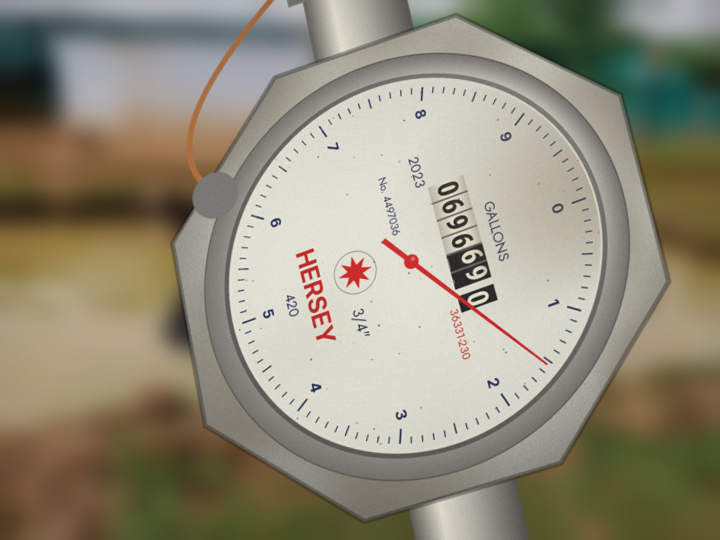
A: 696691.5 gal
